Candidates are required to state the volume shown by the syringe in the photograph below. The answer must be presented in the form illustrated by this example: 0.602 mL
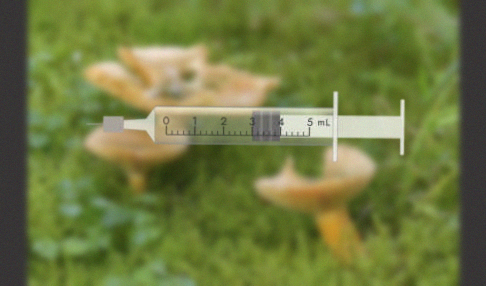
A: 3 mL
